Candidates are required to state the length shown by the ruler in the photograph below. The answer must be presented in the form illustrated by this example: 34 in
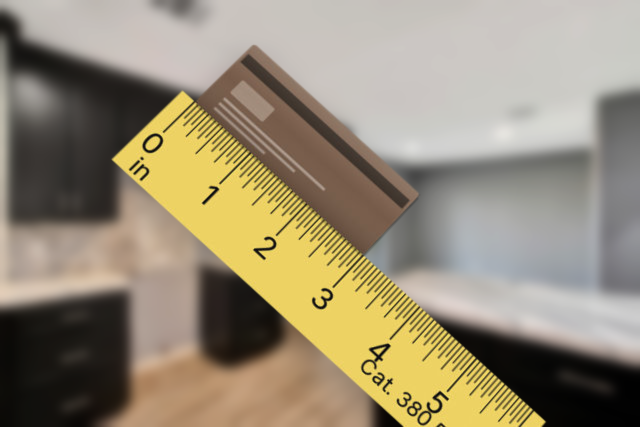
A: 3 in
